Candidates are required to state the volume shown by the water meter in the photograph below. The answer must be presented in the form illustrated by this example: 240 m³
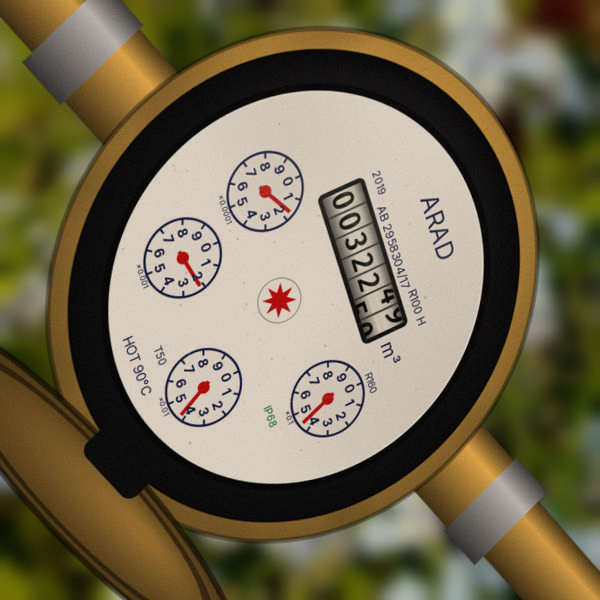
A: 32249.4421 m³
